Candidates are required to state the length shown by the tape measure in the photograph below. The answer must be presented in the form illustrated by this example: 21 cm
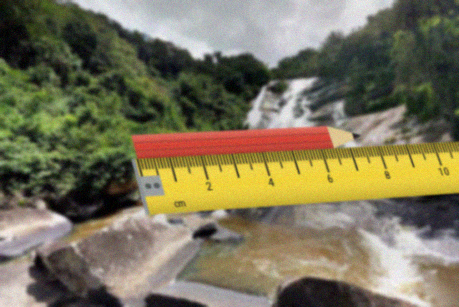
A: 7.5 cm
